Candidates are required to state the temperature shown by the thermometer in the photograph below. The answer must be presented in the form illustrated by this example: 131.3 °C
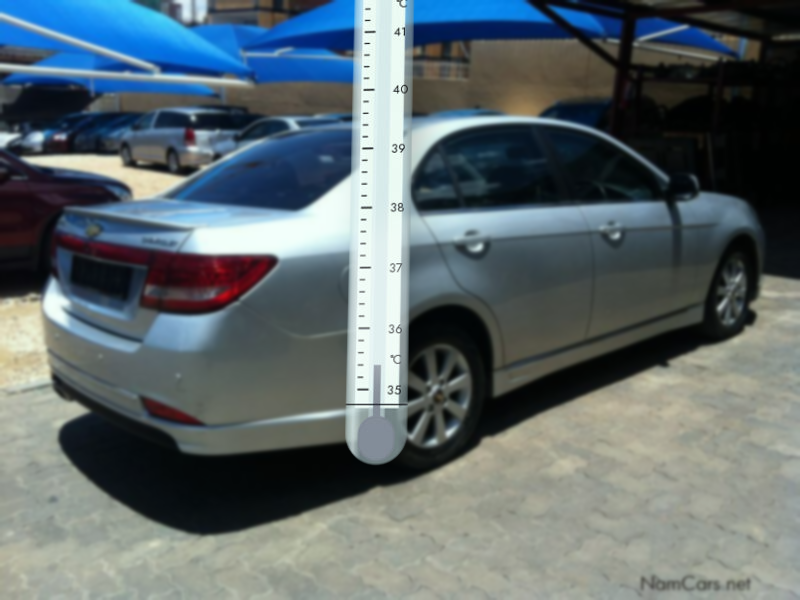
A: 35.4 °C
